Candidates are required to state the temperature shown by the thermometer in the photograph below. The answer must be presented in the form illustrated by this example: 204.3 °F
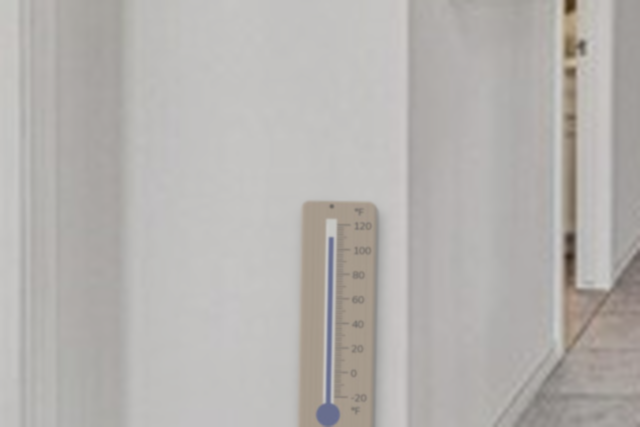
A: 110 °F
